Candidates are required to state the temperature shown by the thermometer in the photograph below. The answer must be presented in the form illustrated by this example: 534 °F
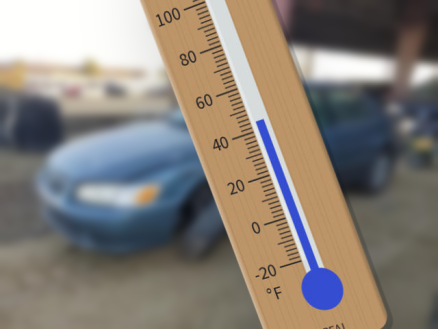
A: 44 °F
